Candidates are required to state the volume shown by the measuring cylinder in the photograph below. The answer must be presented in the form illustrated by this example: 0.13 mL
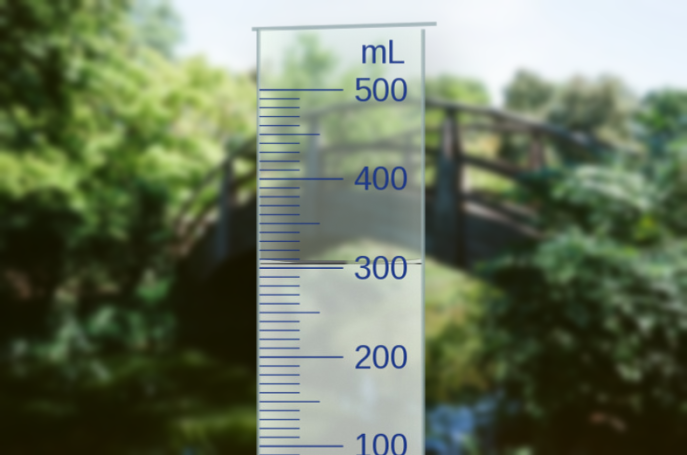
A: 305 mL
